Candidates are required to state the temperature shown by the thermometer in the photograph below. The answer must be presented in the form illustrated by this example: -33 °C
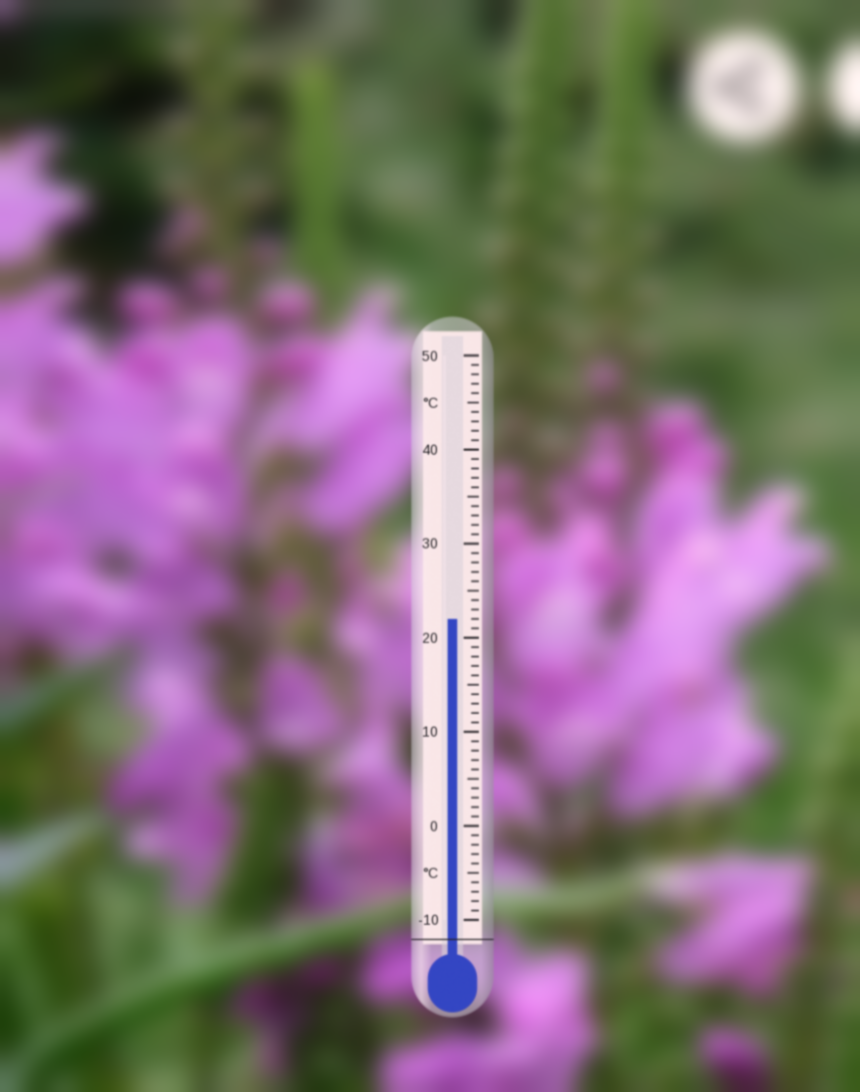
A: 22 °C
